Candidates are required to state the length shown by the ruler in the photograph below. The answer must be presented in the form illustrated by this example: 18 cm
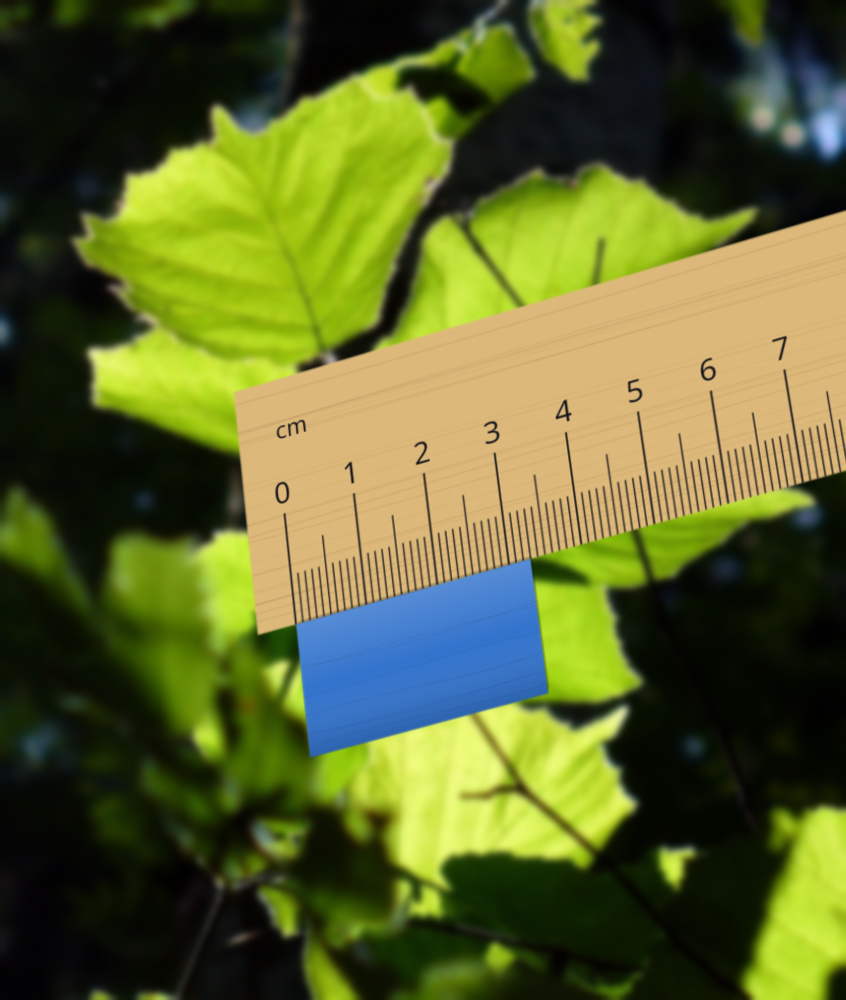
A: 3.3 cm
